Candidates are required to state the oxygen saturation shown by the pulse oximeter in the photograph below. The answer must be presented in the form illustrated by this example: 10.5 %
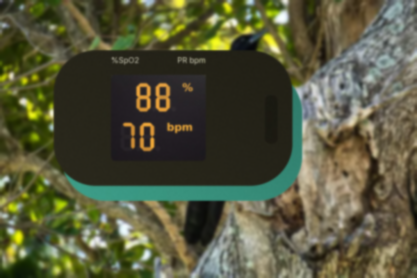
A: 88 %
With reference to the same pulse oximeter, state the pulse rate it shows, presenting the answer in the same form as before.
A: 70 bpm
